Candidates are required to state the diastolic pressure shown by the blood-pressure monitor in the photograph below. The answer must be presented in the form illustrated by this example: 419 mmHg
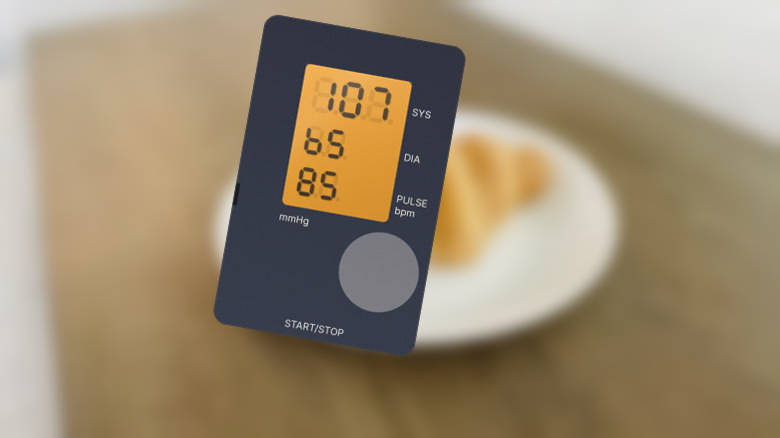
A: 65 mmHg
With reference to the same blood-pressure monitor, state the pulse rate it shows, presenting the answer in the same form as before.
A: 85 bpm
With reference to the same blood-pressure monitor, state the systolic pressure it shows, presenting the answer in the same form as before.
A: 107 mmHg
